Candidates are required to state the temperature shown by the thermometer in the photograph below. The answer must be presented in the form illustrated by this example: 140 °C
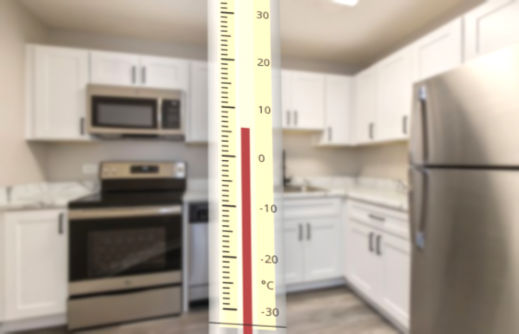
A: 6 °C
